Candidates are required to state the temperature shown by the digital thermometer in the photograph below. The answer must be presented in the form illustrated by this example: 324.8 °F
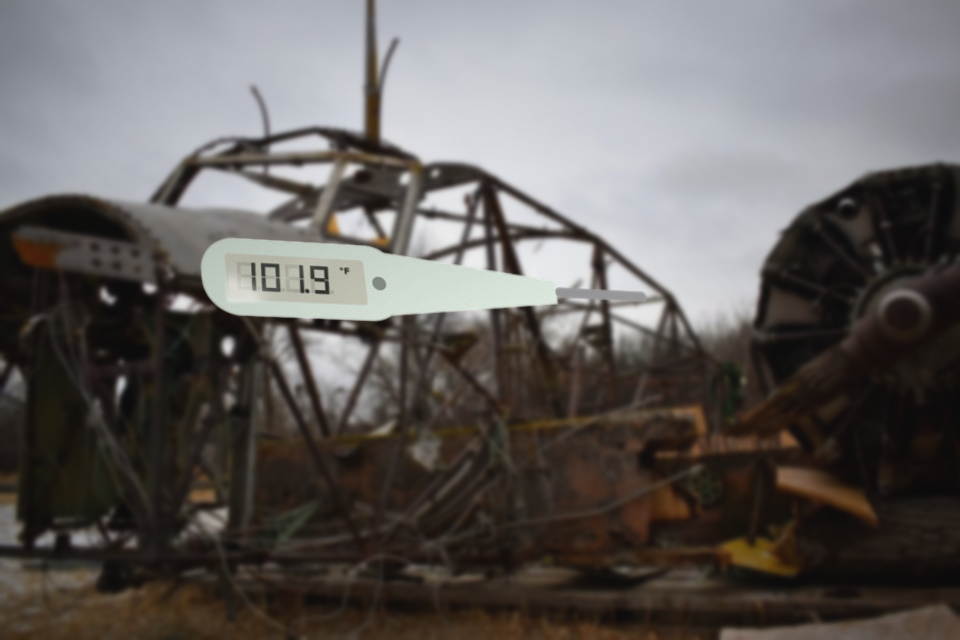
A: 101.9 °F
